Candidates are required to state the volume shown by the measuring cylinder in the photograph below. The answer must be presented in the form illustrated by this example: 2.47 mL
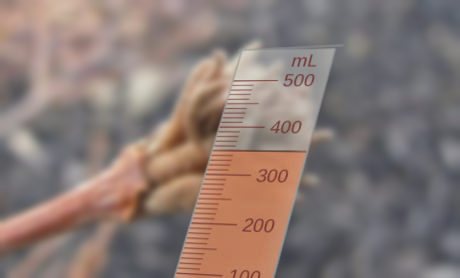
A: 350 mL
